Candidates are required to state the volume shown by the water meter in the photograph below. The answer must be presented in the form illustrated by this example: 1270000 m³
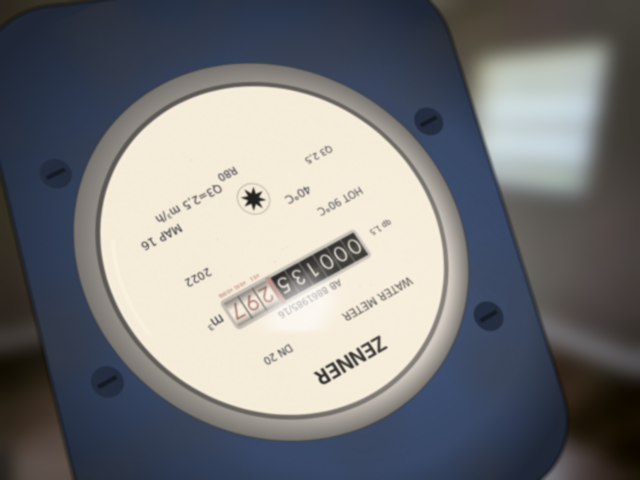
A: 135.297 m³
